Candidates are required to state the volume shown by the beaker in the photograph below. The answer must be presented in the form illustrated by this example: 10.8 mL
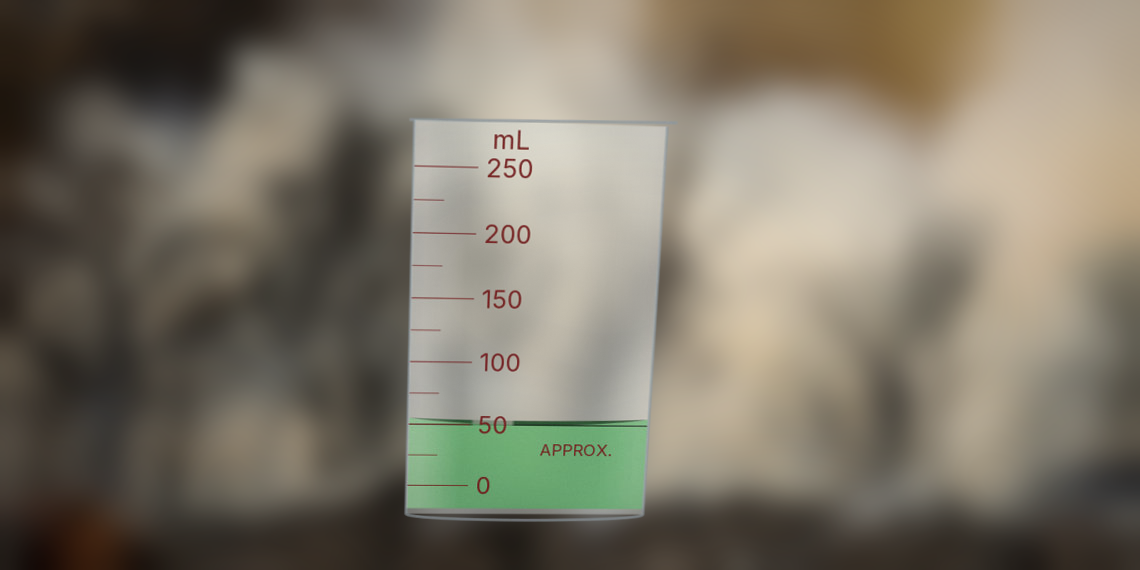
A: 50 mL
